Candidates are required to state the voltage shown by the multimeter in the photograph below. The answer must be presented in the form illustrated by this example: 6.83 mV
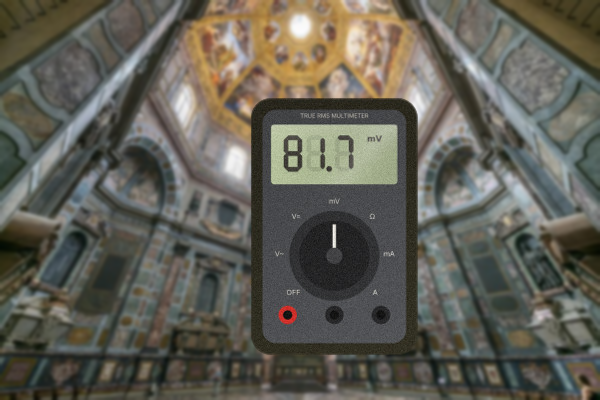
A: 81.7 mV
